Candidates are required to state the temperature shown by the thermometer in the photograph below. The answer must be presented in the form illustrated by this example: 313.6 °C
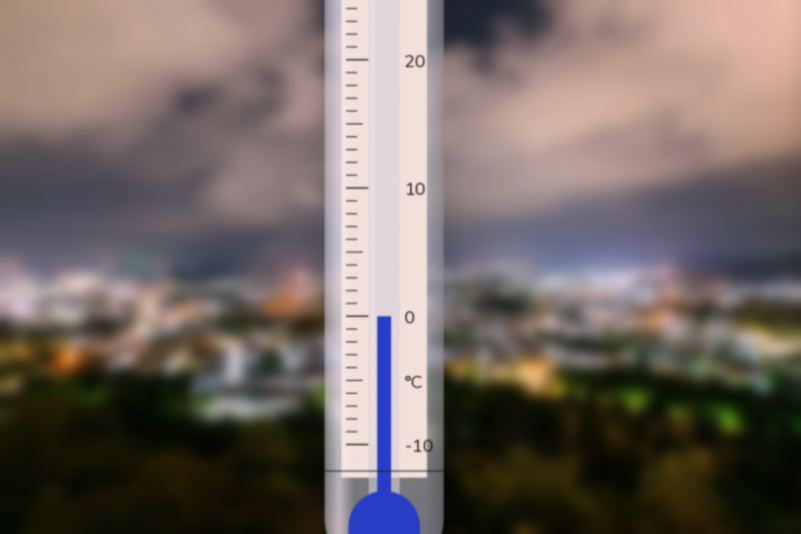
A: 0 °C
